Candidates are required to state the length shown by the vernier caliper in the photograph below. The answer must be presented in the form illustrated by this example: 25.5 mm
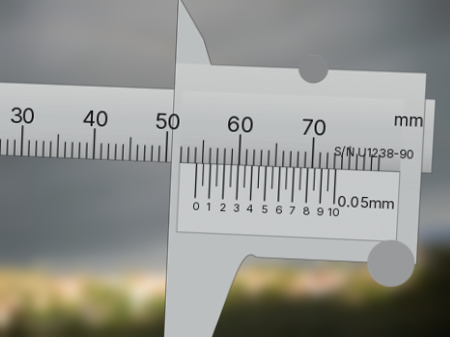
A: 54.2 mm
